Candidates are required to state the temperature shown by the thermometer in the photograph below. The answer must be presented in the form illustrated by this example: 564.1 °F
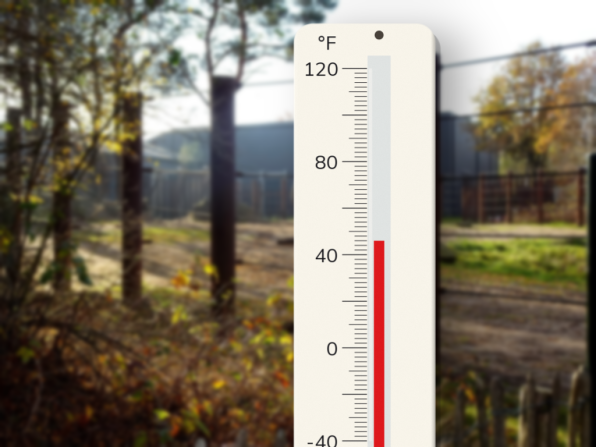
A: 46 °F
